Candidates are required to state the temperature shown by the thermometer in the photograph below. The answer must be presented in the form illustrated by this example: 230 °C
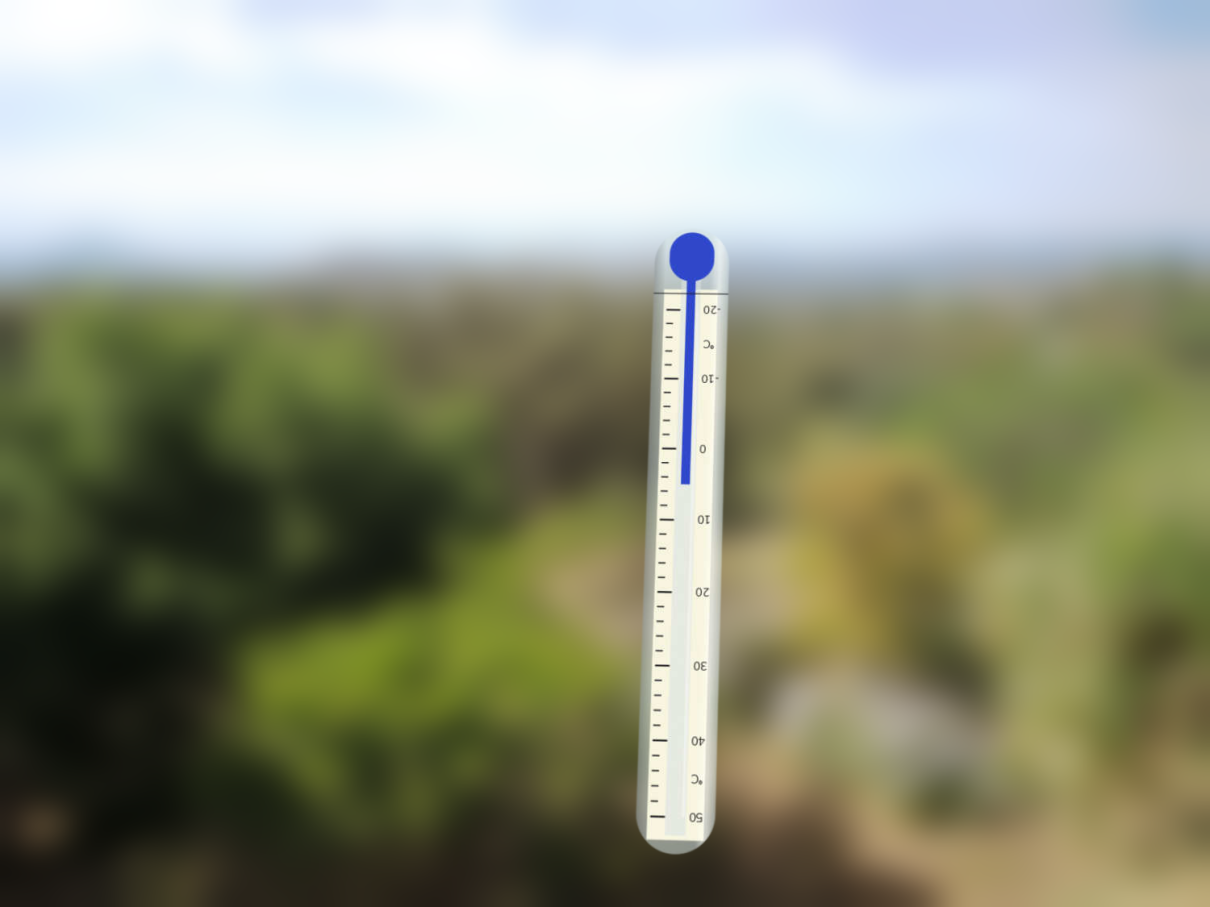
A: 5 °C
